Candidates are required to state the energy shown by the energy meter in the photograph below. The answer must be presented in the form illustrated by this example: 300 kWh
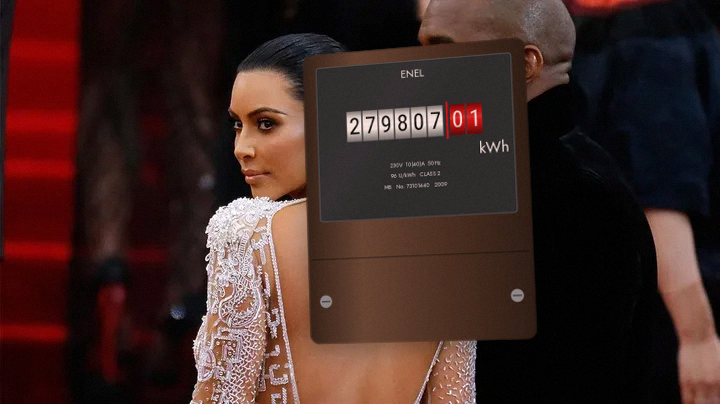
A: 279807.01 kWh
